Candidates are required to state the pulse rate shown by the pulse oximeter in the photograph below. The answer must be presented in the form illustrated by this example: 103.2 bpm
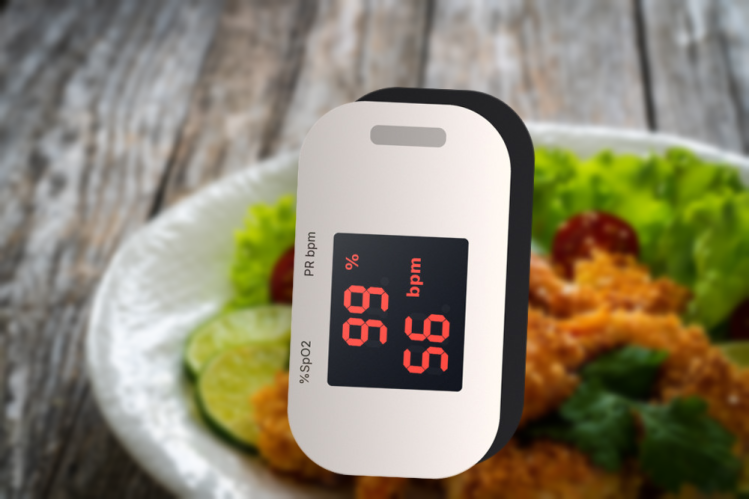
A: 56 bpm
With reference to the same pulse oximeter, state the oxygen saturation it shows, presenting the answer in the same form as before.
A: 99 %
